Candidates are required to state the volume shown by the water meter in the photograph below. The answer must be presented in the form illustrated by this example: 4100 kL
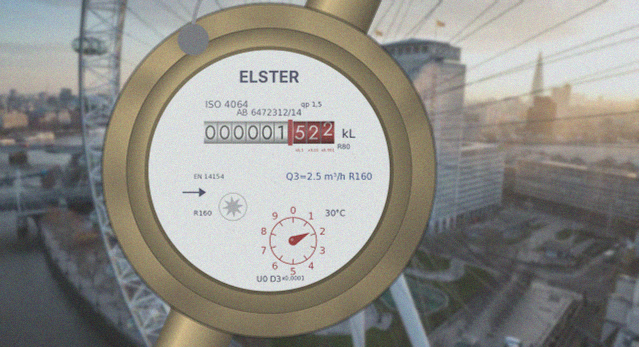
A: 1.5221 kL
